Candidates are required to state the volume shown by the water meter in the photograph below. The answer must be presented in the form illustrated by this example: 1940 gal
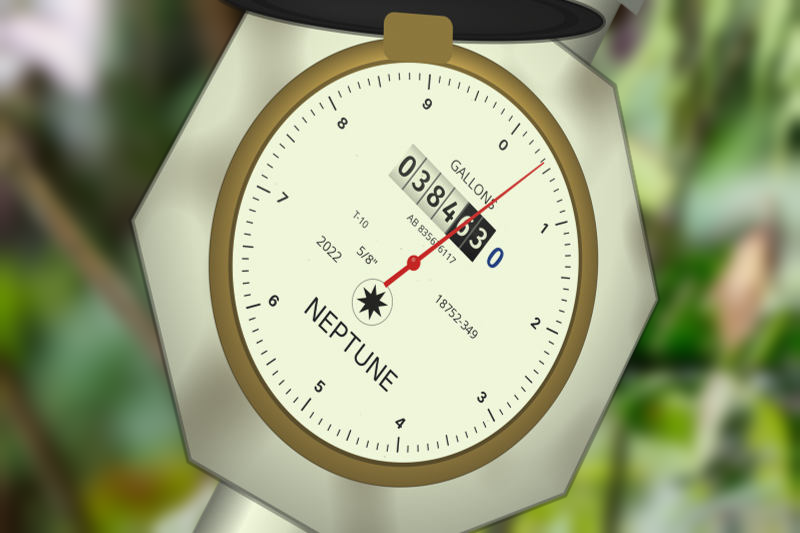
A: 384630.4 gal
